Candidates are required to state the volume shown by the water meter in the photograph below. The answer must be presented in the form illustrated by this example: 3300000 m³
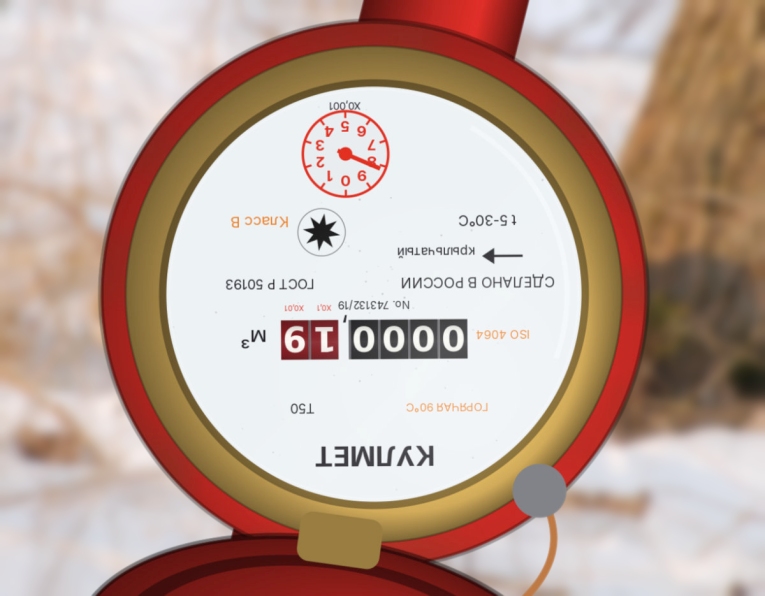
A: 0.198 m³
